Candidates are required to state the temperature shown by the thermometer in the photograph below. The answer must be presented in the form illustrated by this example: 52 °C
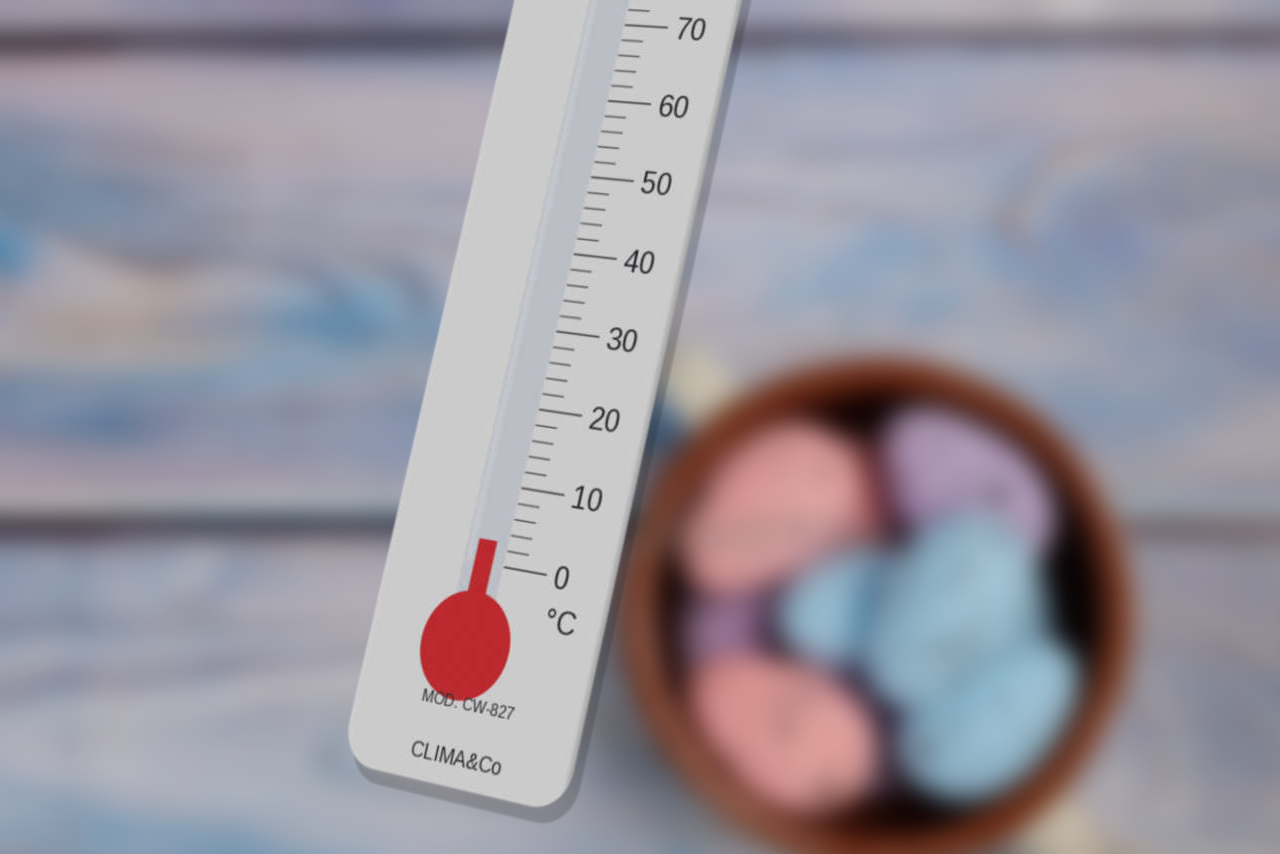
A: 3 °C
